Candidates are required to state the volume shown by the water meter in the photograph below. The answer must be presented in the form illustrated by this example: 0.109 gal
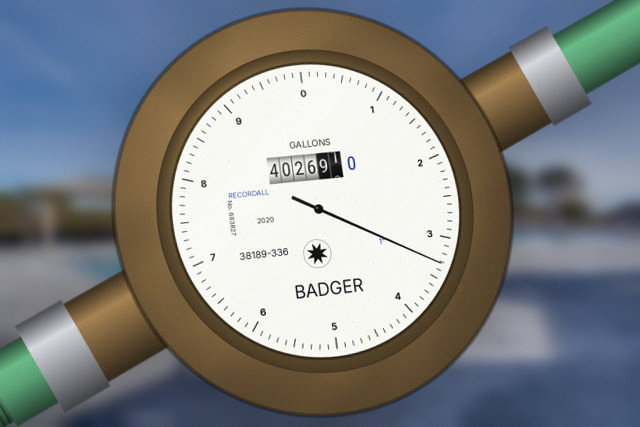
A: 4026913.3 gal
